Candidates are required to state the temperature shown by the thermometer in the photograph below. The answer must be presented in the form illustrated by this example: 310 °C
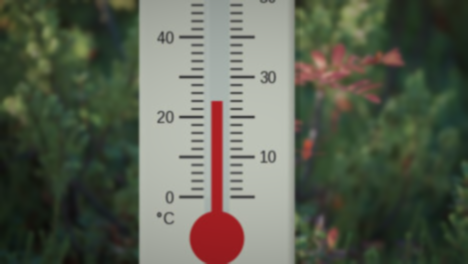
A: 24 °C
